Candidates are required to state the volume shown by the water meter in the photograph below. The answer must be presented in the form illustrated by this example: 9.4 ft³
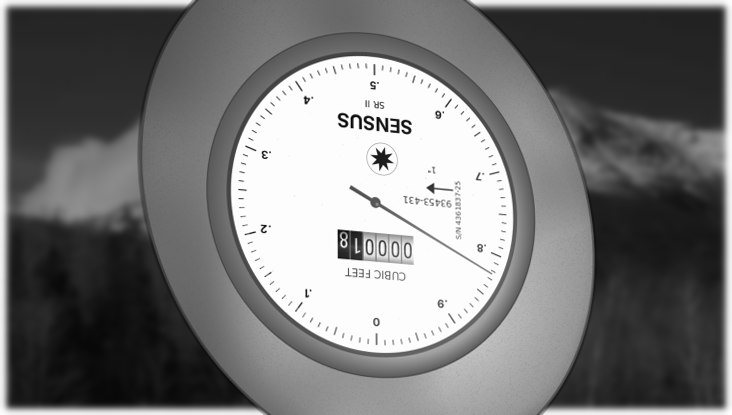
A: 17.82 ft³
